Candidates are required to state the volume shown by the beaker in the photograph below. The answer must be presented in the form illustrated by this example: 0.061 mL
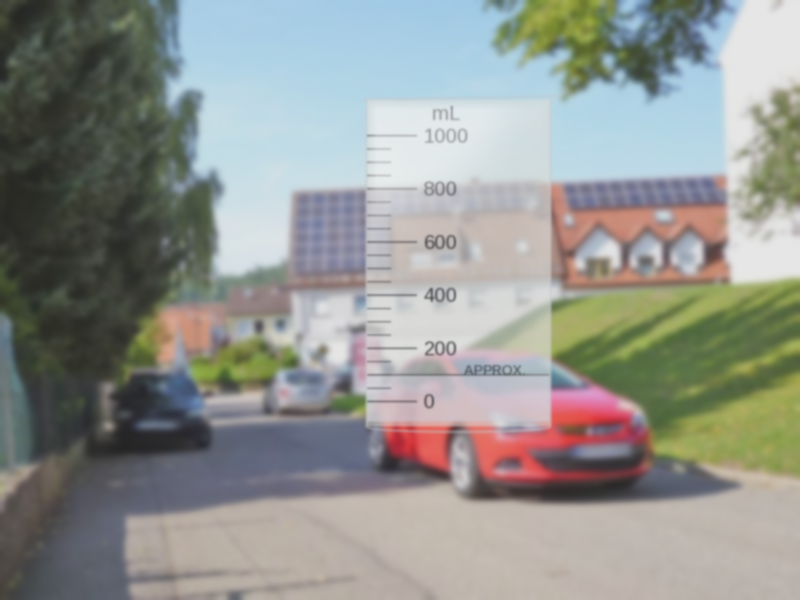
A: 100 mL
